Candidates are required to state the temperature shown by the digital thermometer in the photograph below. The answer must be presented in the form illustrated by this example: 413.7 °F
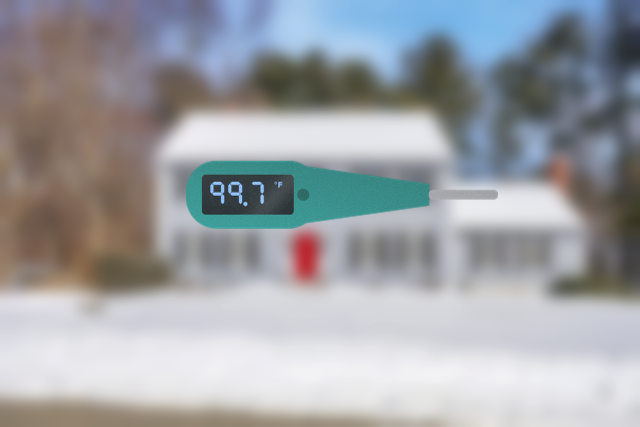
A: 99.7 °F
